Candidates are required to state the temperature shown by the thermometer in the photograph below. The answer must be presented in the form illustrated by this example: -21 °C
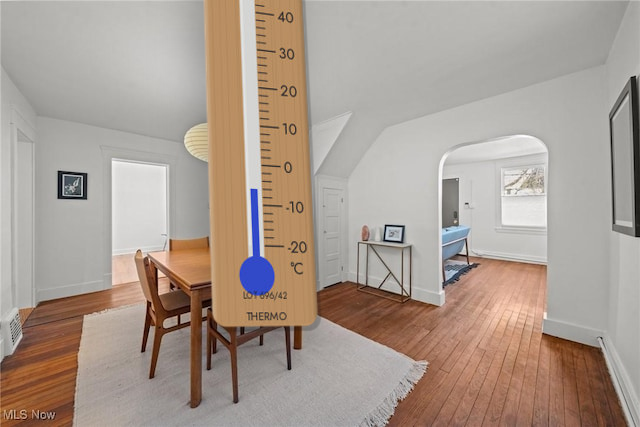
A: -6 °C
